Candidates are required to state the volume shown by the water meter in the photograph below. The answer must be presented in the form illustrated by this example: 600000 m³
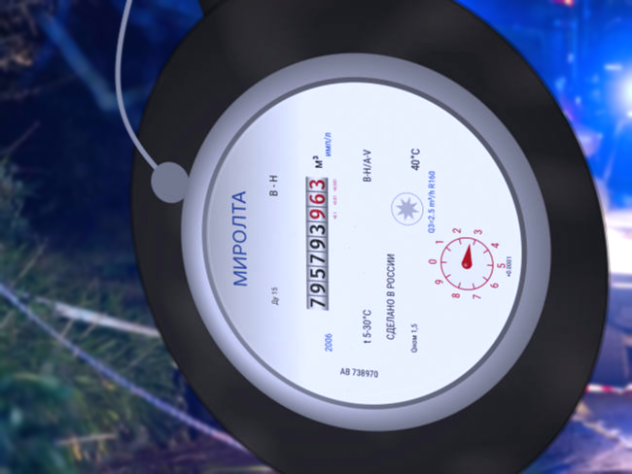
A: 795793.9632 m³
